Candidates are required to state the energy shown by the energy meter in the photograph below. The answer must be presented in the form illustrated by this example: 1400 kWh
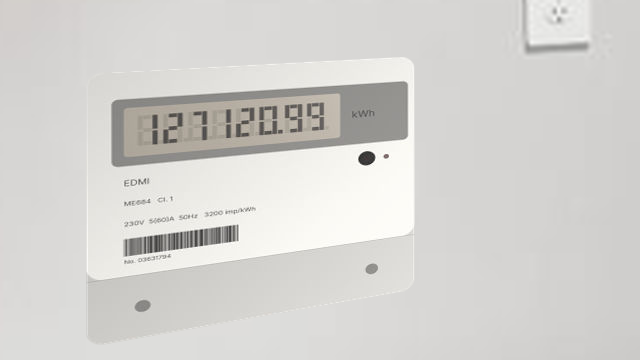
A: 127120.99 kWh
